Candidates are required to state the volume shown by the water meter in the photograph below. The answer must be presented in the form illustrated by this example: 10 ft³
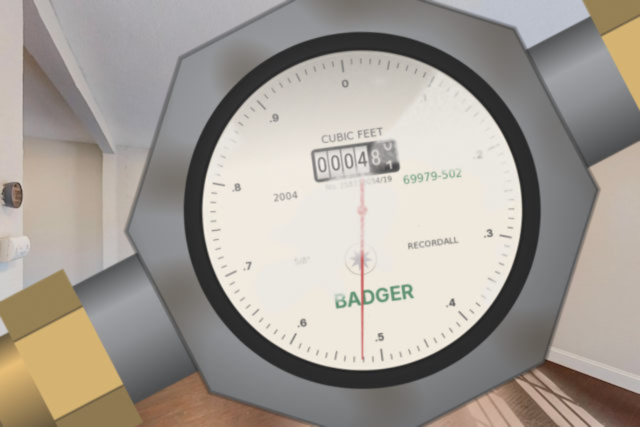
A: 480.52 ft³
